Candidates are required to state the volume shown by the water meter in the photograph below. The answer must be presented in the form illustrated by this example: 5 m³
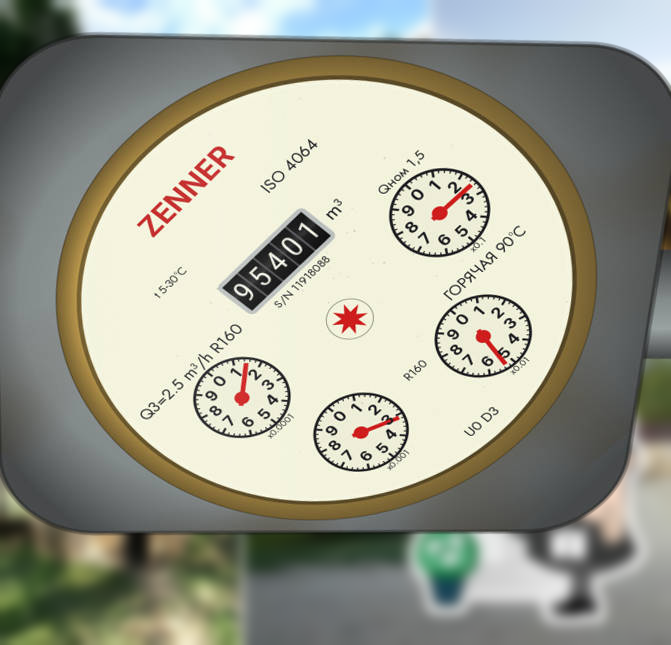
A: 95401.2531 m³
